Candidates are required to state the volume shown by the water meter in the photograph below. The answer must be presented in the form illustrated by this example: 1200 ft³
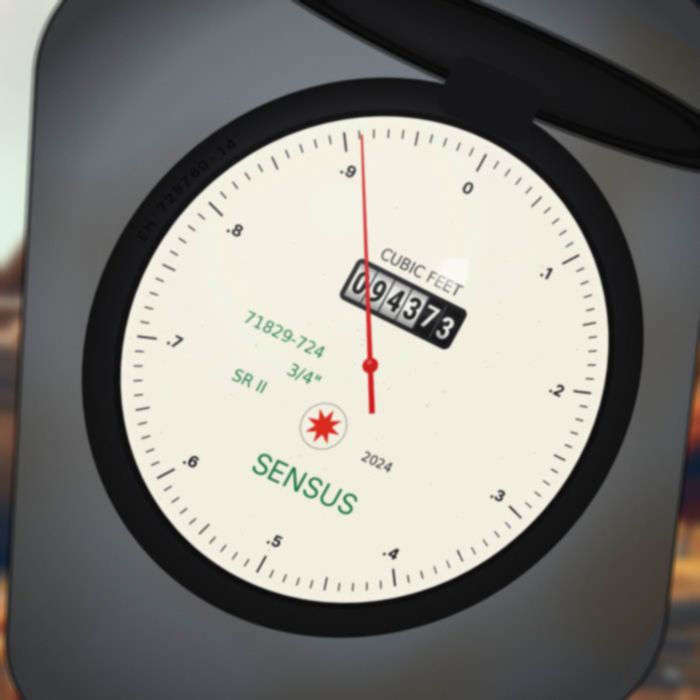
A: 94372.91 ft³
